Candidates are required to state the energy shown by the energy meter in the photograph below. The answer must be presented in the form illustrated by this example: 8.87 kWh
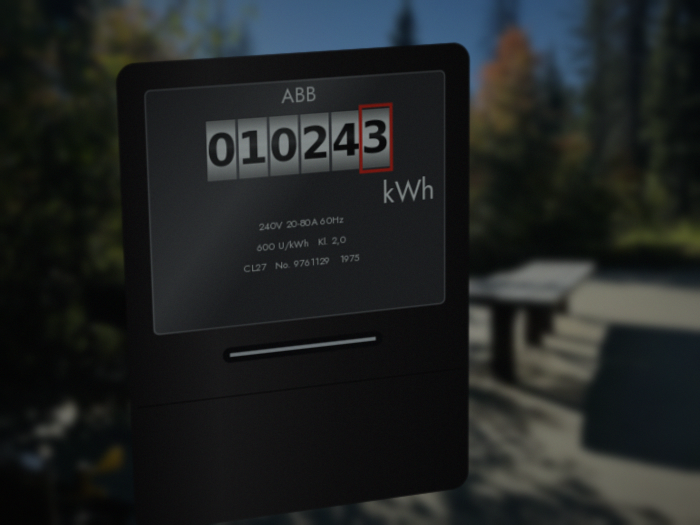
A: 1024.3 kWh
